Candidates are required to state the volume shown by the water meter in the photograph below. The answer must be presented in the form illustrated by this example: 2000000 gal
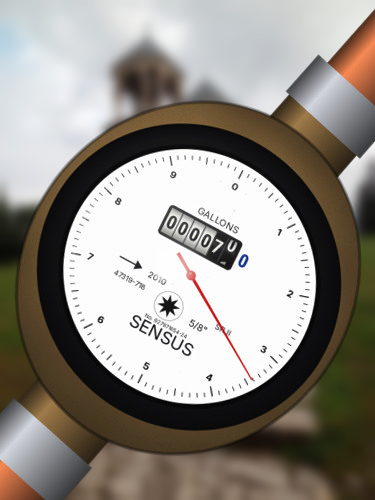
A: 703.4 gal
